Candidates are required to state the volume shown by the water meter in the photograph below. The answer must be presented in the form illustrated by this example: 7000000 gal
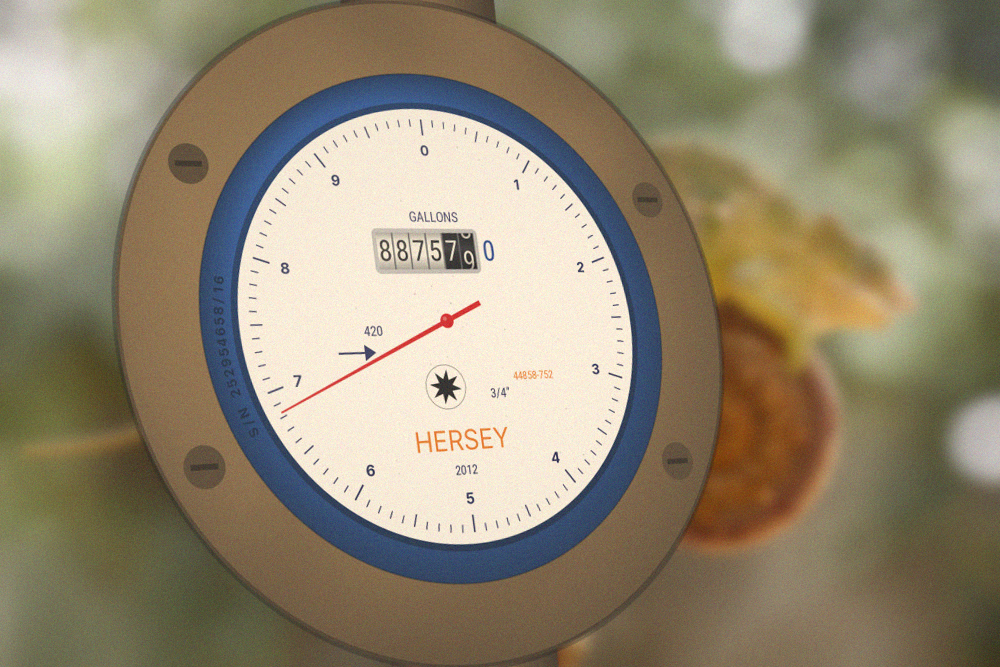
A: 8875786.8 gal
